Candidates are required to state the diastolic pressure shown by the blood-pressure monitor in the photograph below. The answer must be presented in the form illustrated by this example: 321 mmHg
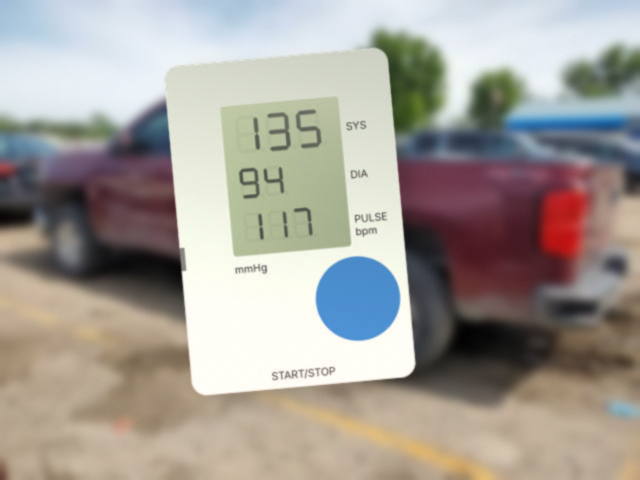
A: 94 mmHg
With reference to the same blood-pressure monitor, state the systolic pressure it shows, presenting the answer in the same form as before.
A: 135 mmHg
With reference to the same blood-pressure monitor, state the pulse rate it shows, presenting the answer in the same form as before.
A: 117 bpm
